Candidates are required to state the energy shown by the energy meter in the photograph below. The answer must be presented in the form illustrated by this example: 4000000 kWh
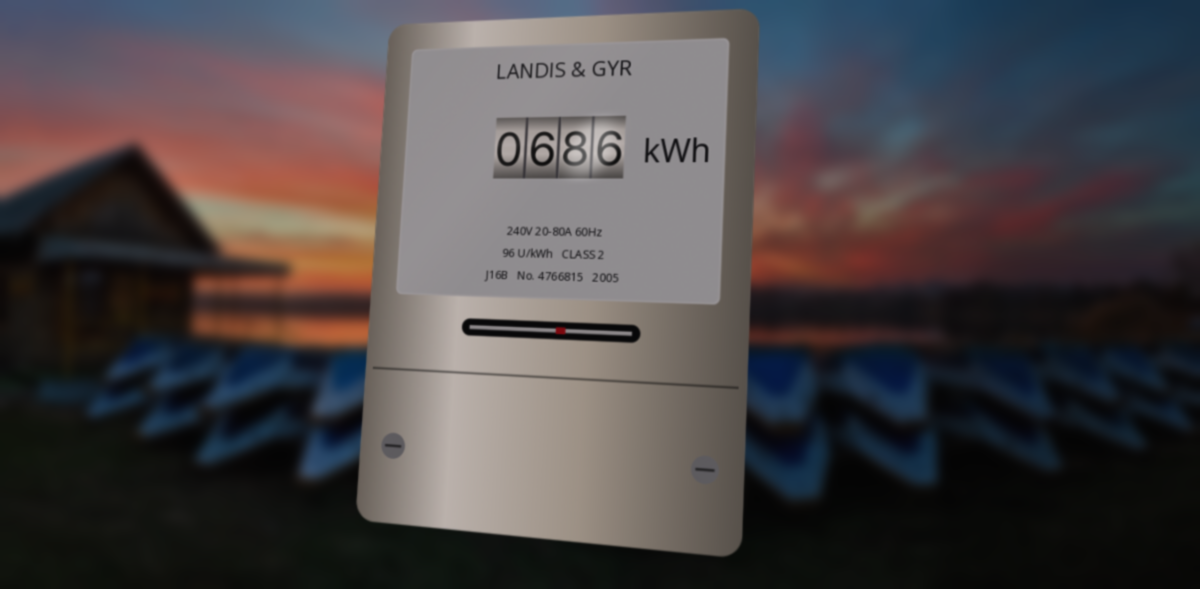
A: 686 kWh
